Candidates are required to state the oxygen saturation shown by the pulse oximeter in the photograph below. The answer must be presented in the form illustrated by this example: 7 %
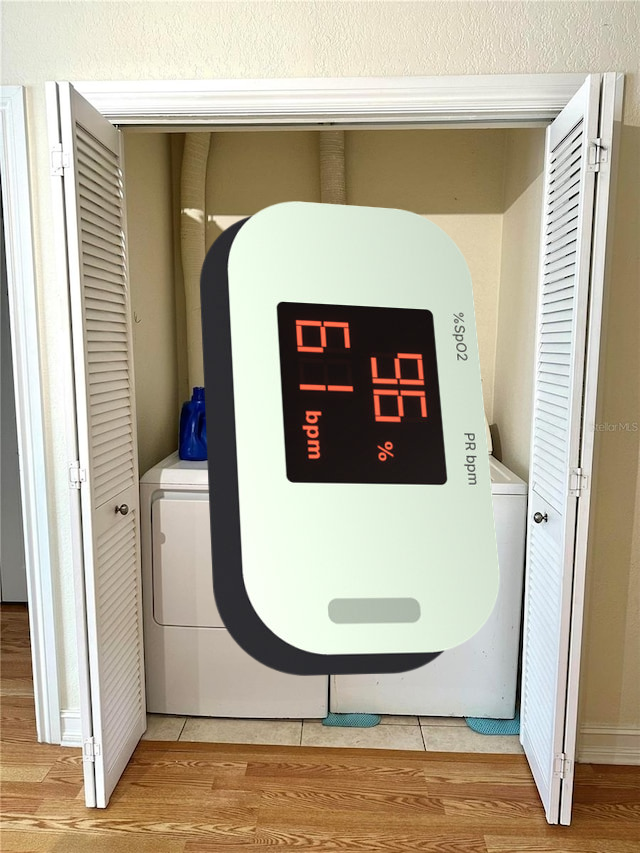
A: 96 %
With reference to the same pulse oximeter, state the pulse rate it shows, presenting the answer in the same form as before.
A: 61 bpm
